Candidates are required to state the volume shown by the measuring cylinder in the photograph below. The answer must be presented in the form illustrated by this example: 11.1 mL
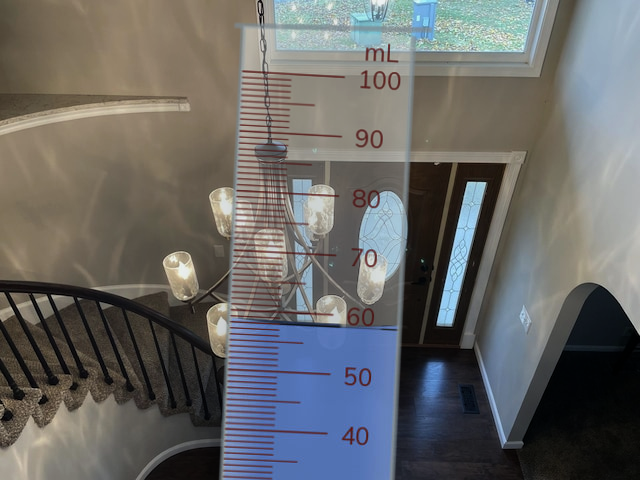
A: 58 mL
